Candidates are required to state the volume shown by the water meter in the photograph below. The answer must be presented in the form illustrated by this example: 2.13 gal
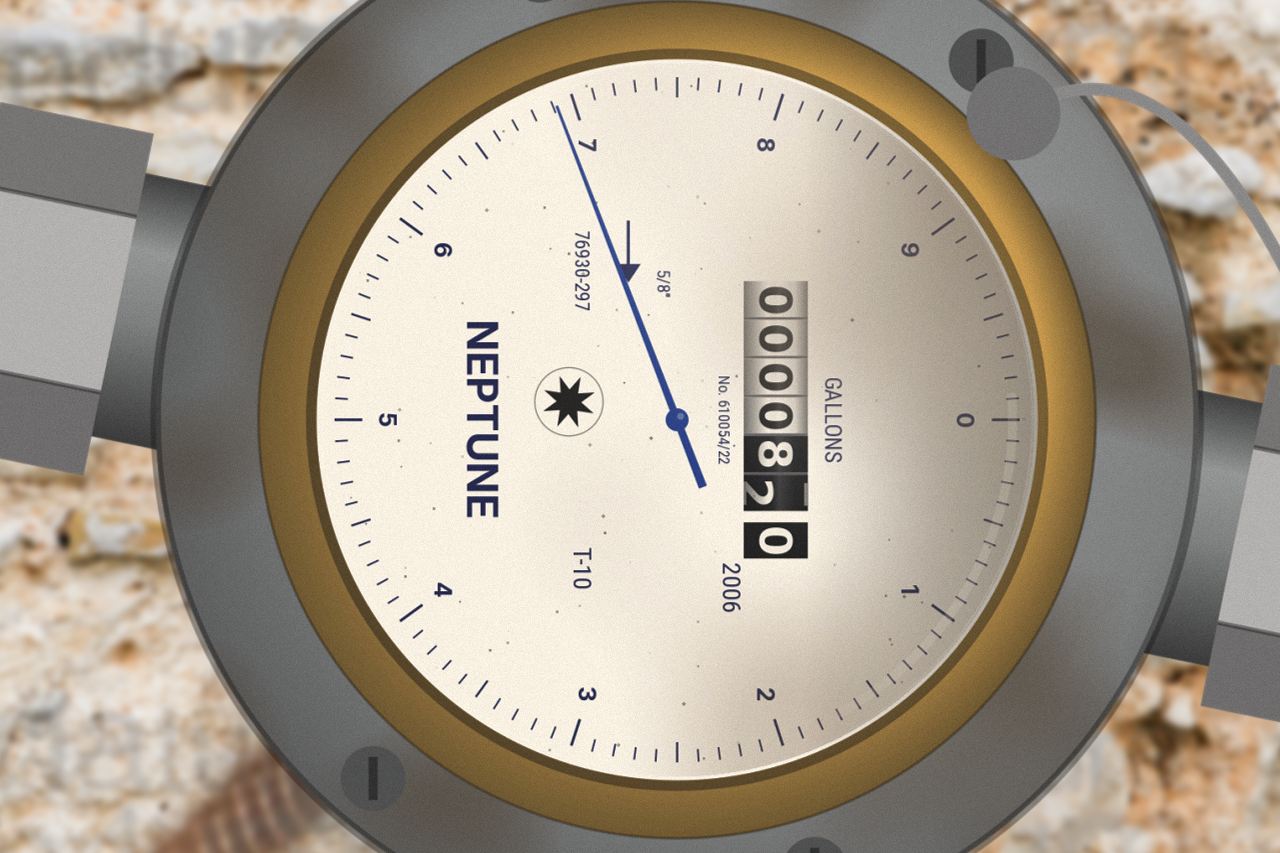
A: 816.9 gal
